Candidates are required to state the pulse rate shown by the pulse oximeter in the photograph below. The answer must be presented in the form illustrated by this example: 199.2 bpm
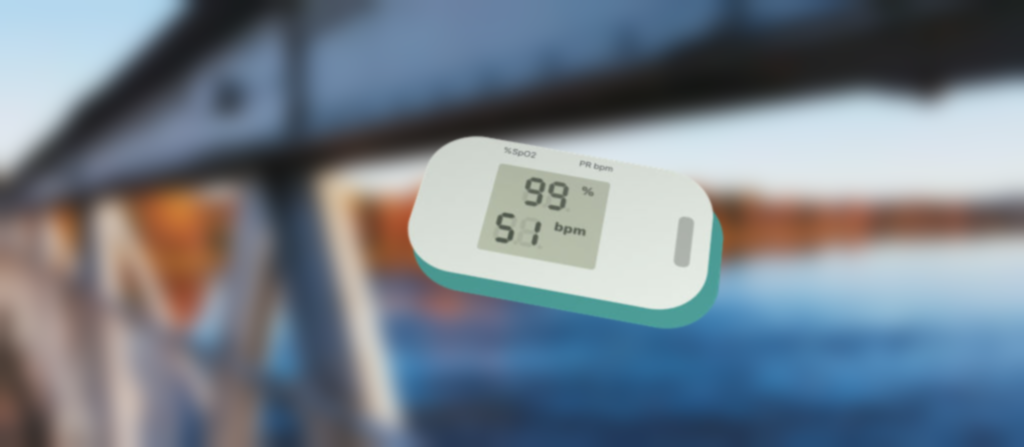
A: 51 bpm
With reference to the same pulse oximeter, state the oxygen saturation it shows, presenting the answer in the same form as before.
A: 99 %
